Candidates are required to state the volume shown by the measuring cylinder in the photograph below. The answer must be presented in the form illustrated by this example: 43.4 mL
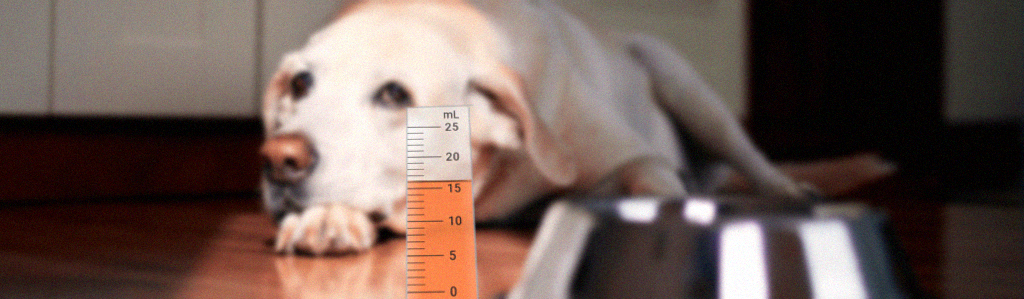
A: 16 mL
